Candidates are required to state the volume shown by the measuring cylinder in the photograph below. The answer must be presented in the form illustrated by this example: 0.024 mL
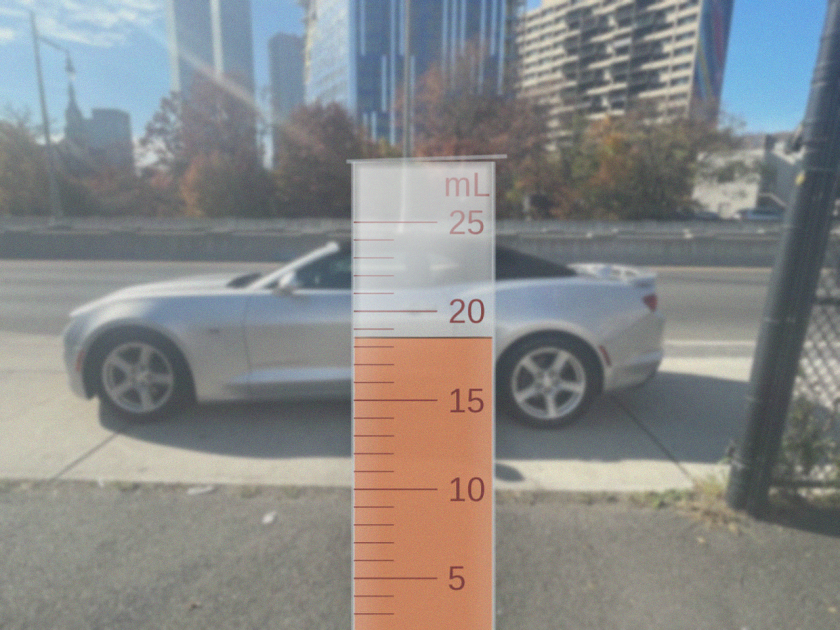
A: 18.5 mL
